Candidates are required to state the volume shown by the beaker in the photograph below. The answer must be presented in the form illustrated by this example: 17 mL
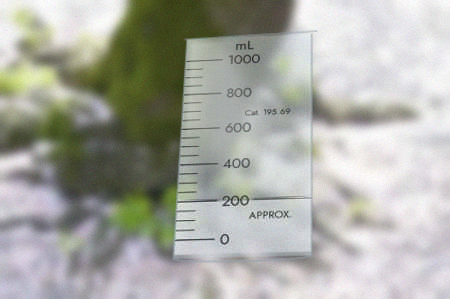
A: 200 mL
